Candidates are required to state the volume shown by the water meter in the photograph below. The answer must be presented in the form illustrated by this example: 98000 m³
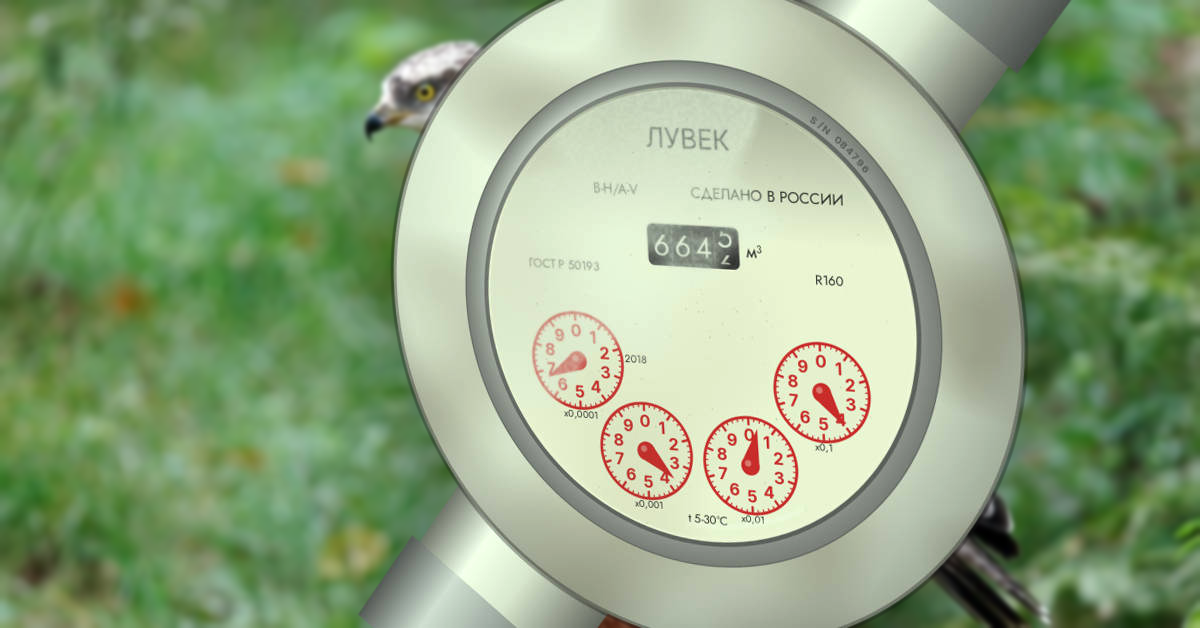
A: 6645.4036 m³
